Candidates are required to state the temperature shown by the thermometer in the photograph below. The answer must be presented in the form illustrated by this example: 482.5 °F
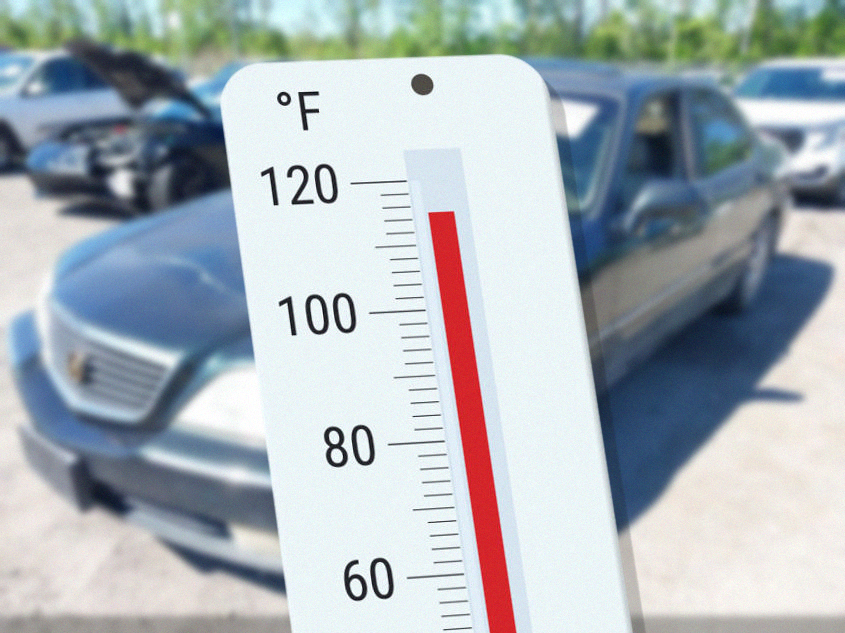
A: 115 °F
